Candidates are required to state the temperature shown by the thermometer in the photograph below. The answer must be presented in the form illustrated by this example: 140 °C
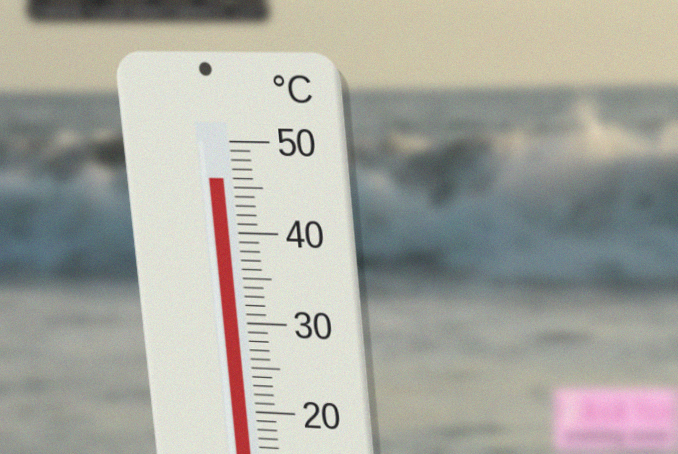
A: 46 °C
